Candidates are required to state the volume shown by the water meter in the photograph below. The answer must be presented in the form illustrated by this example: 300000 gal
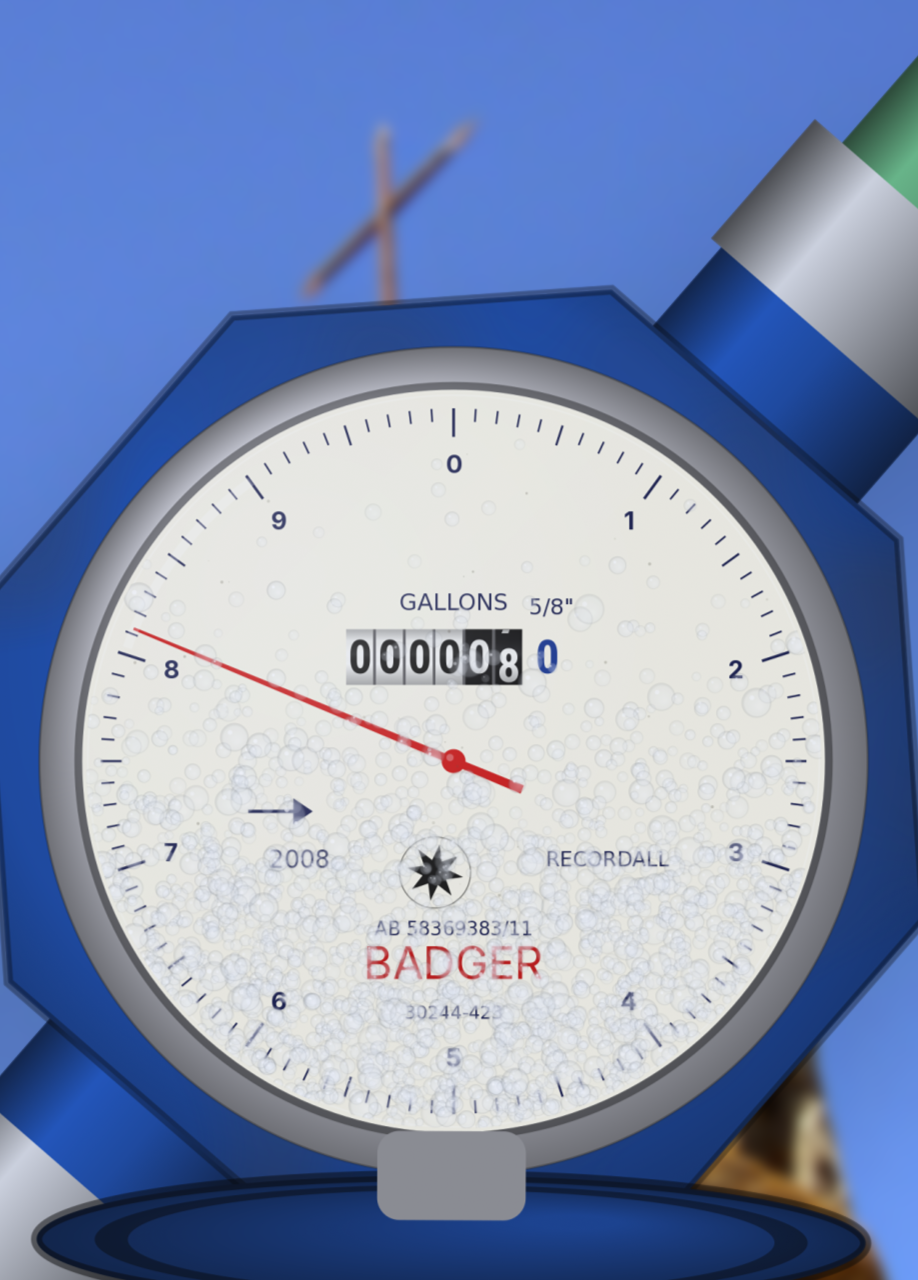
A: 78.1 gal
